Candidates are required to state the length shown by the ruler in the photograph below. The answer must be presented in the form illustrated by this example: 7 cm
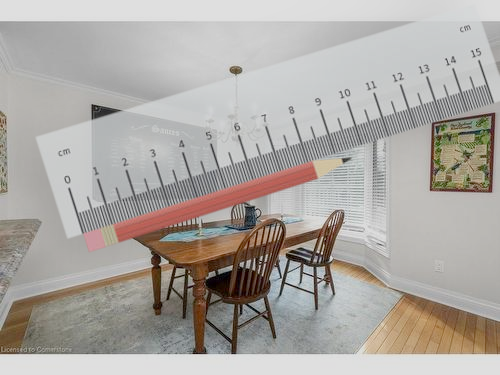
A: 9.5 cm
